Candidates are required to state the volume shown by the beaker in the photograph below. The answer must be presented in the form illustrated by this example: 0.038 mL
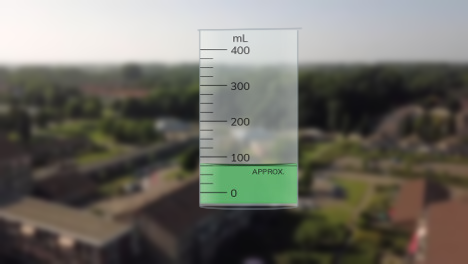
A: 75 mL
